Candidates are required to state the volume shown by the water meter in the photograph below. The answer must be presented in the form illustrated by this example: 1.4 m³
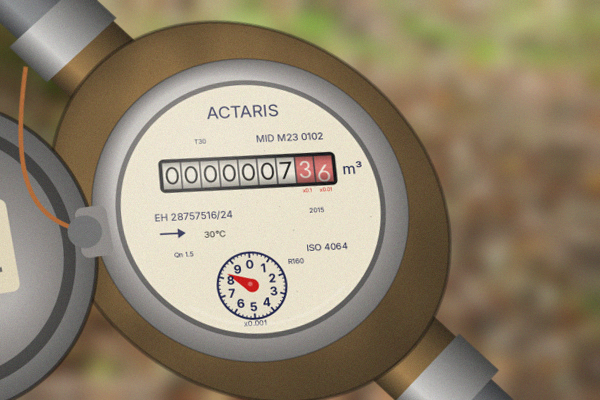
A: 7.358 m³
